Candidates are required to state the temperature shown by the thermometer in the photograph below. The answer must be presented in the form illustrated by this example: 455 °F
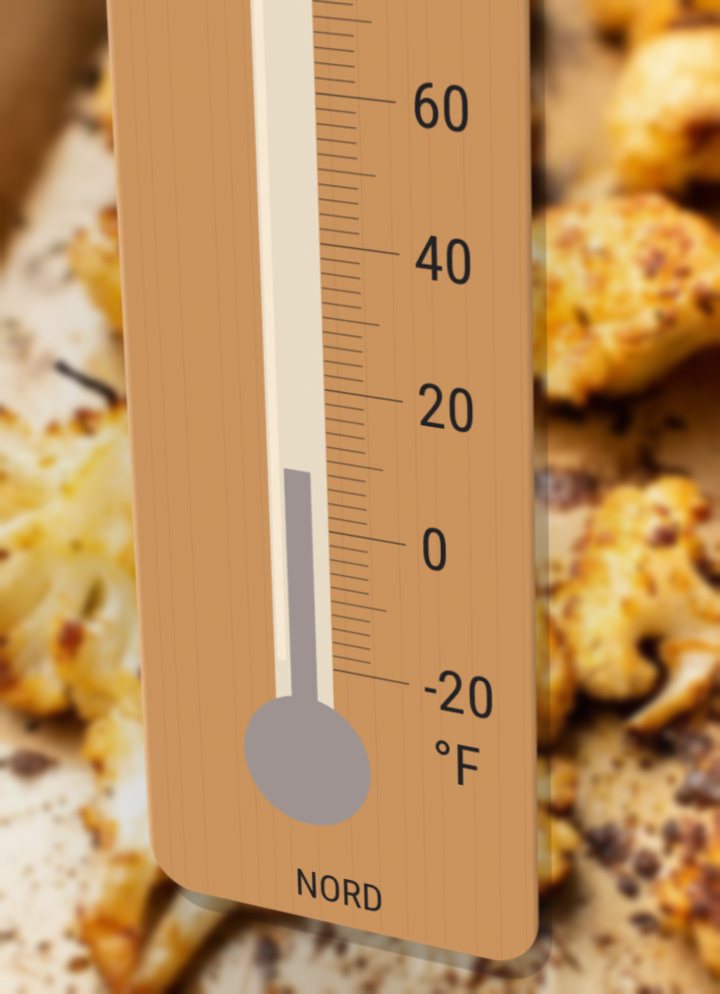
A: 8 °F
